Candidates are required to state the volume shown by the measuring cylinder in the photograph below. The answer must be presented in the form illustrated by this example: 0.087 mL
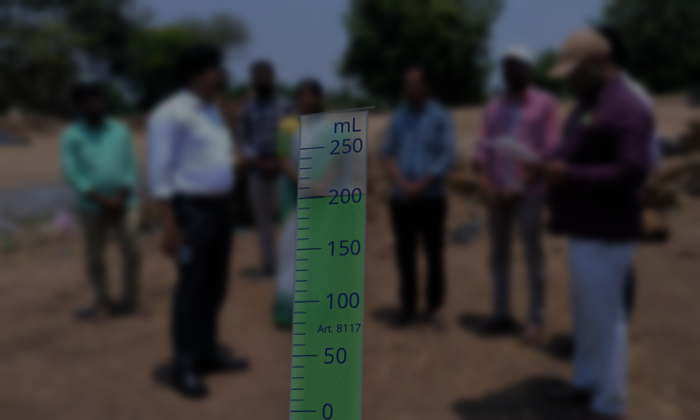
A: 200 mL
